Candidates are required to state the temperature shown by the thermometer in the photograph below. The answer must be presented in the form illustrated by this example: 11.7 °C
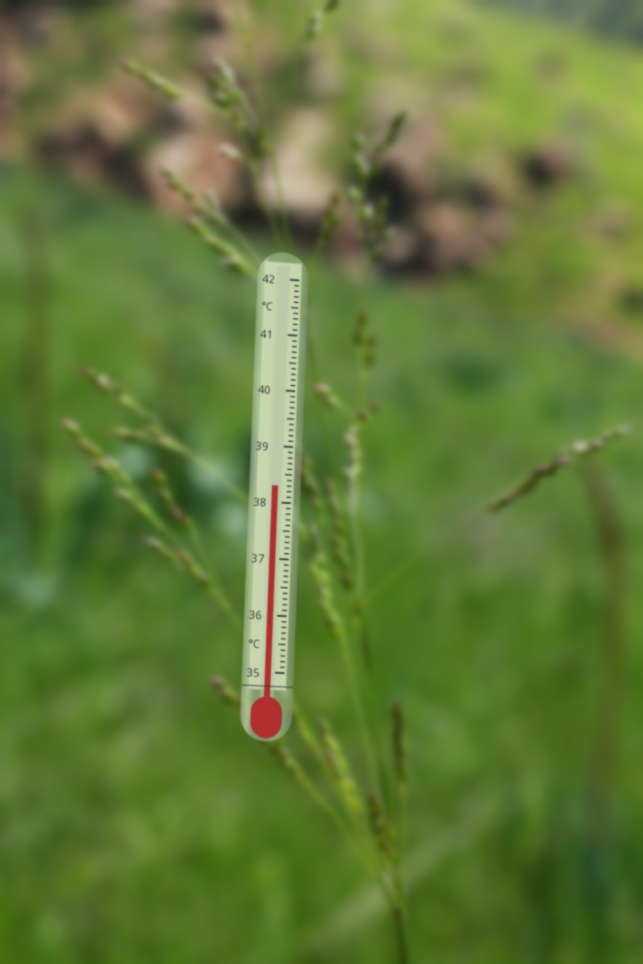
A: 38.3 °C
